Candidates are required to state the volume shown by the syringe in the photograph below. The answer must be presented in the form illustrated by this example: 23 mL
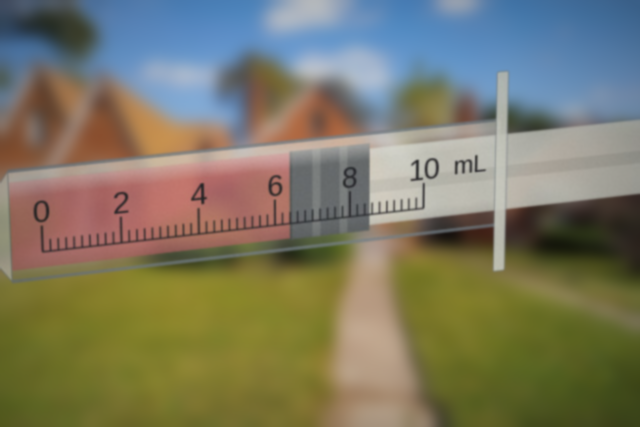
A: 6.4 mL
